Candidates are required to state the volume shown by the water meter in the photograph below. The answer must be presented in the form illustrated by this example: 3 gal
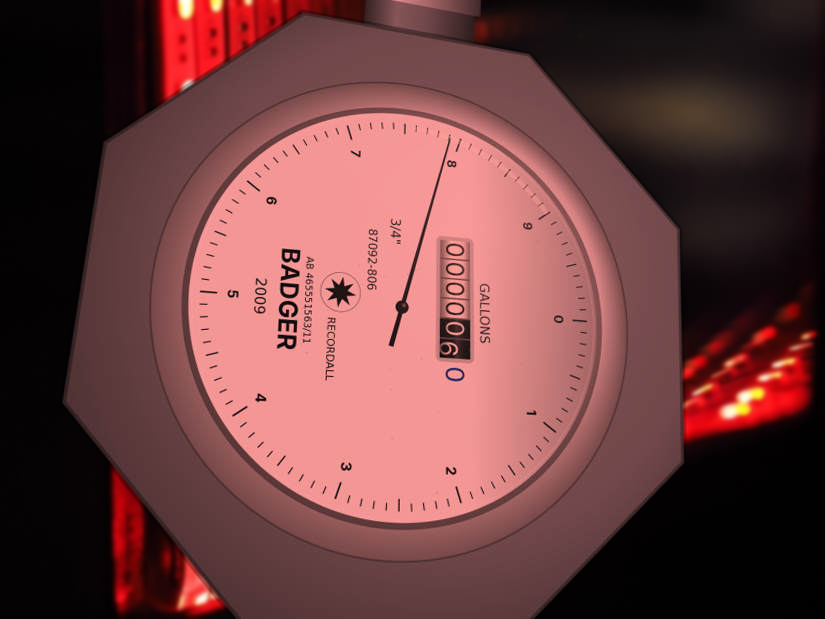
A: 57.9 gal
